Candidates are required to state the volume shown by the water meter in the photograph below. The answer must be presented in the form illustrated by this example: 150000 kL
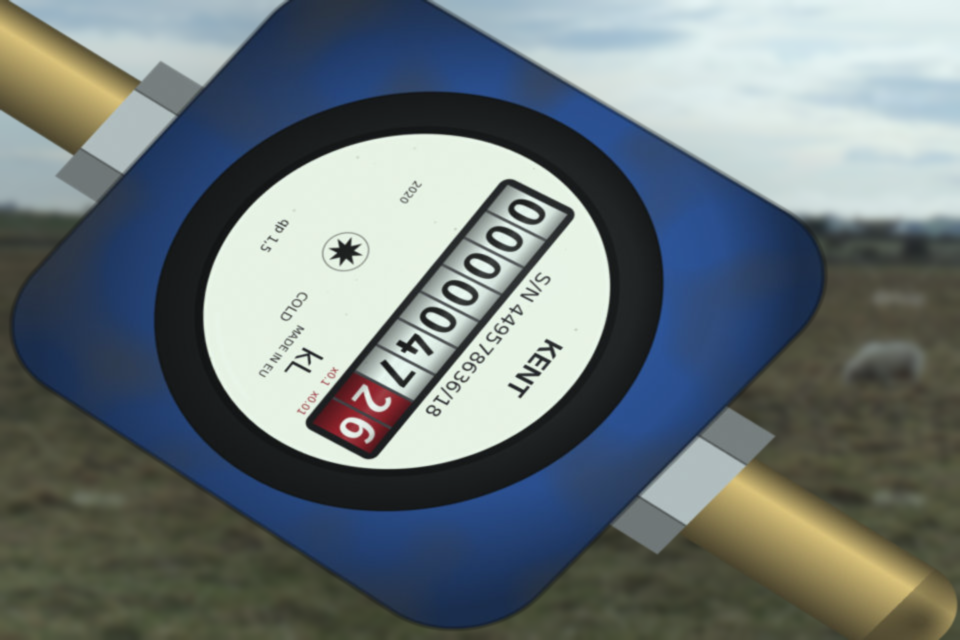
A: 47.26 kL
